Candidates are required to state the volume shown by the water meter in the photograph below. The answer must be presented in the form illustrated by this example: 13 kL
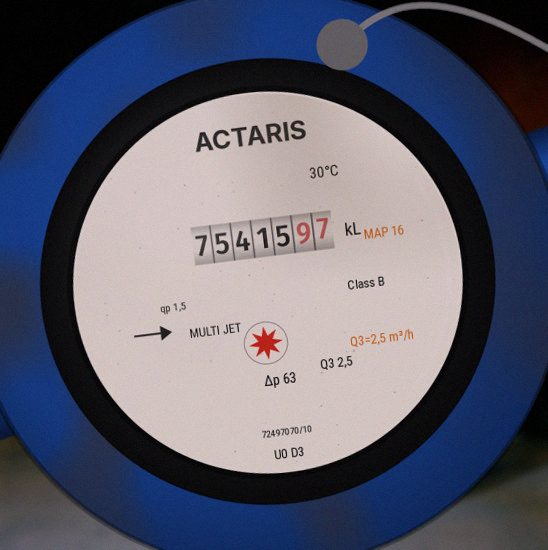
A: 75415.97 kL
